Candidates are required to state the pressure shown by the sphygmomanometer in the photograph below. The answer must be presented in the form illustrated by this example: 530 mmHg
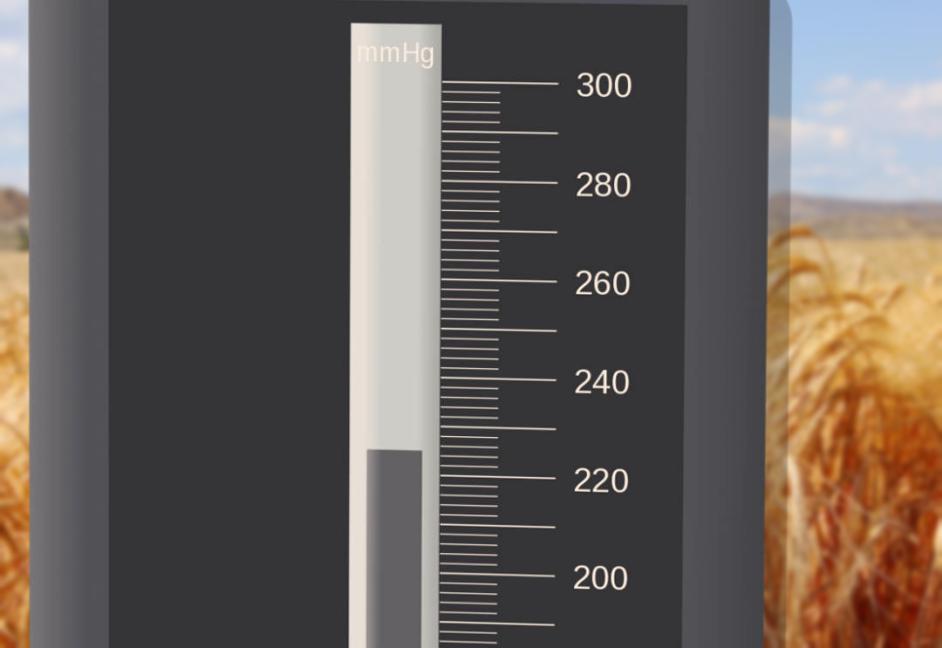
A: 225 mmHg
